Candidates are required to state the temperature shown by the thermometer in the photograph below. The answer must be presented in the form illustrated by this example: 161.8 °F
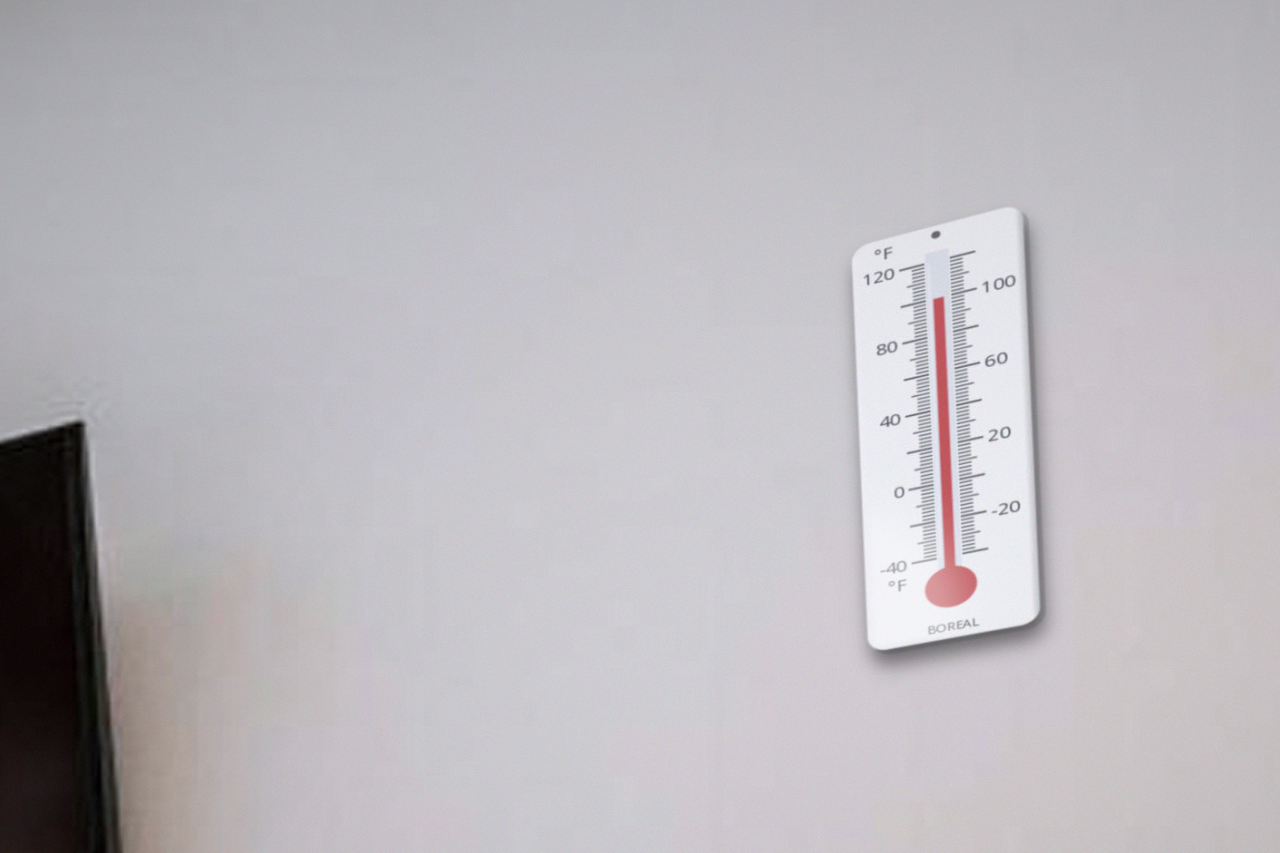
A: 100 °F
